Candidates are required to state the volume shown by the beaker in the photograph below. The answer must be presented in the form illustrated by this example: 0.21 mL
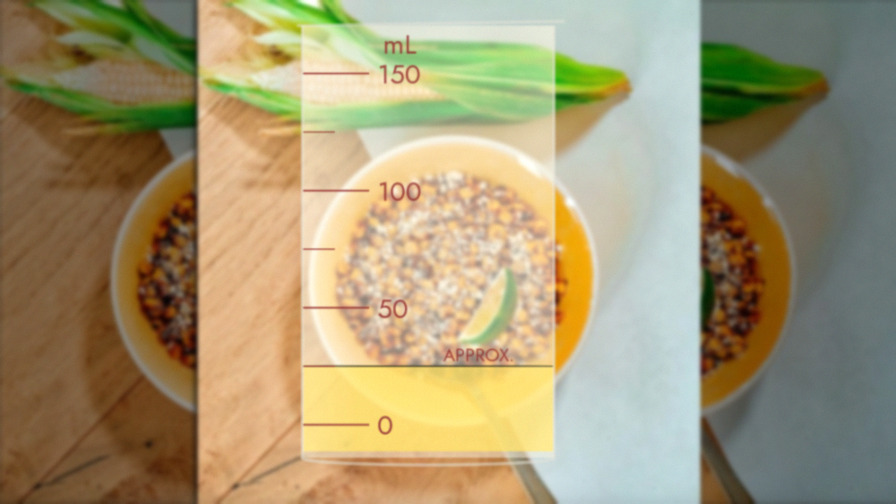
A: 25 mL
